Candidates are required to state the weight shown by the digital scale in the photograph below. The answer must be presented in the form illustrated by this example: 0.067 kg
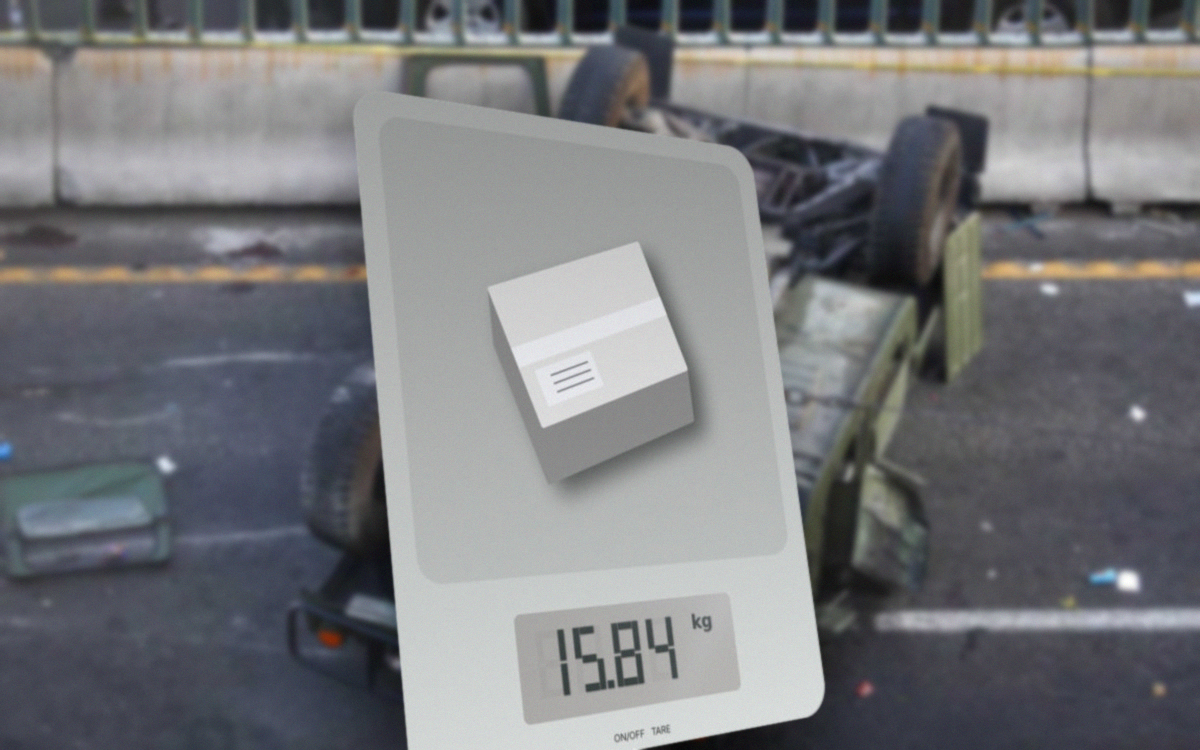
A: 15.84 kg
